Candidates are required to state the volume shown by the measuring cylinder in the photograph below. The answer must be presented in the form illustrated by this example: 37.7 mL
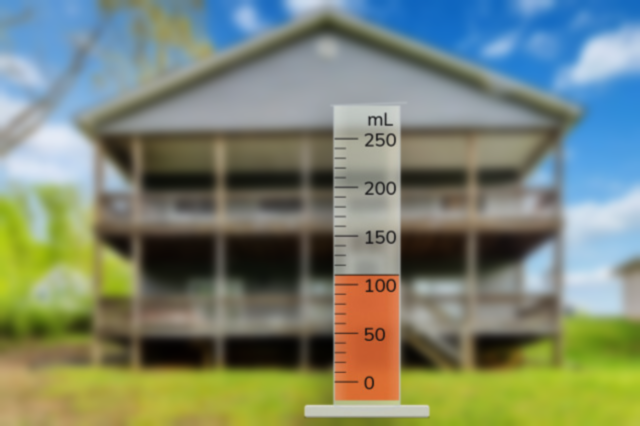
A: 110 mL
